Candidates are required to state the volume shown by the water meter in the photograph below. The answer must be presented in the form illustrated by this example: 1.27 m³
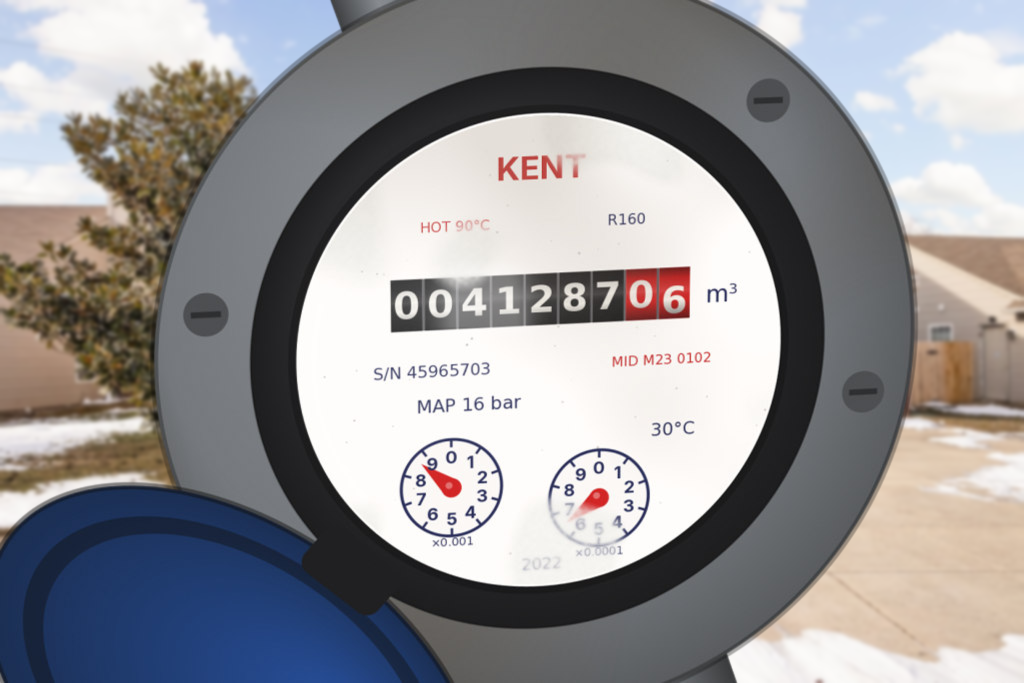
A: 41287.0586 m³
